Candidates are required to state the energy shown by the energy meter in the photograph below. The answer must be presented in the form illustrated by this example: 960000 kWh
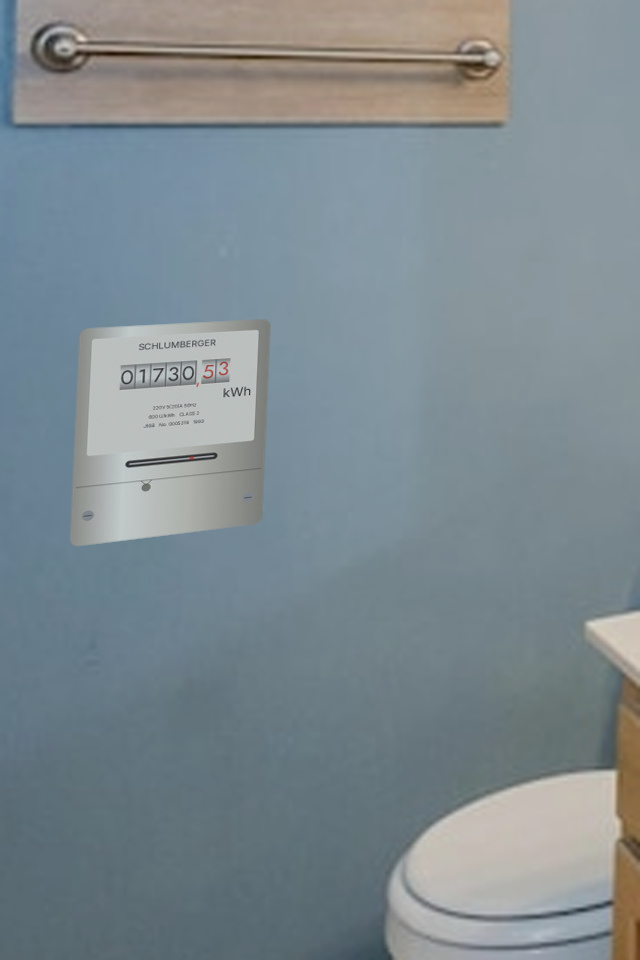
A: 1730.53 kWh
